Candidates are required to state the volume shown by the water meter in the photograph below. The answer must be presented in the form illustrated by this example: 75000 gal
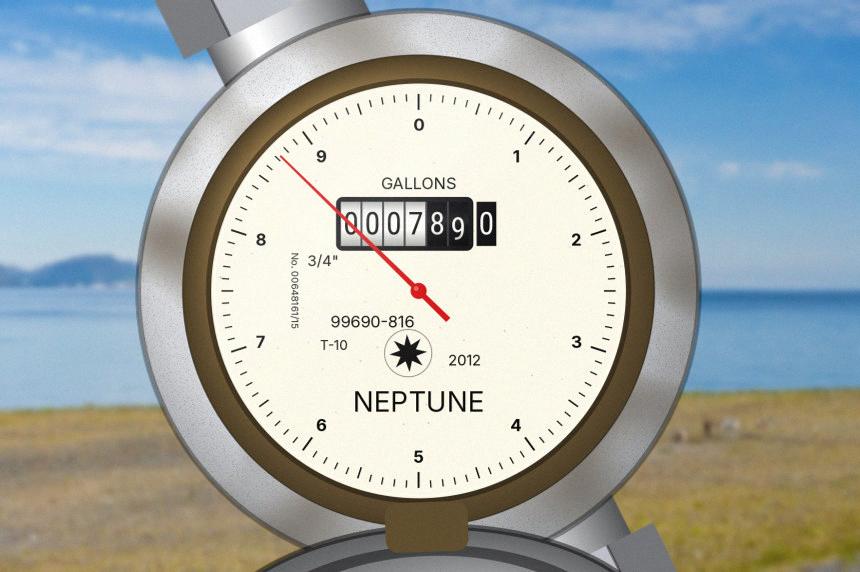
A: 7888.7 gal
